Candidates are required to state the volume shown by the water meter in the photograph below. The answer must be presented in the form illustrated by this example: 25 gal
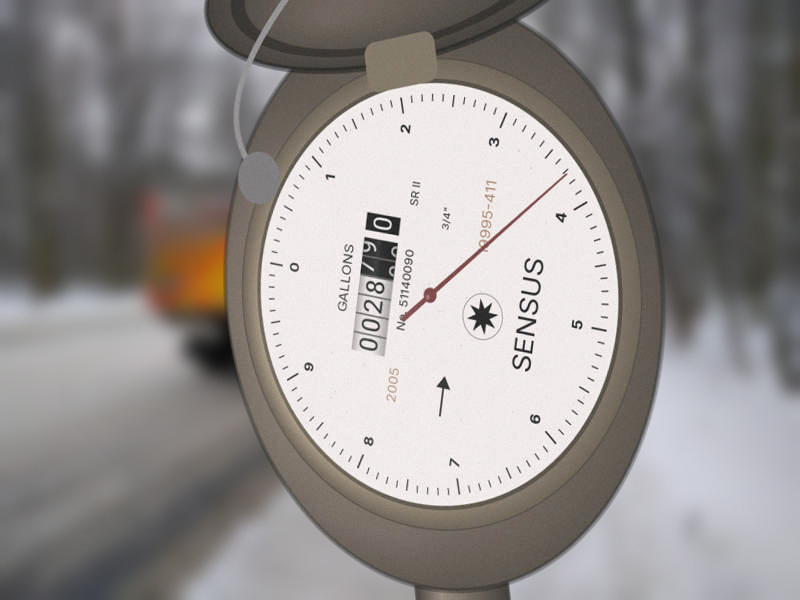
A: 28793.7 gal
